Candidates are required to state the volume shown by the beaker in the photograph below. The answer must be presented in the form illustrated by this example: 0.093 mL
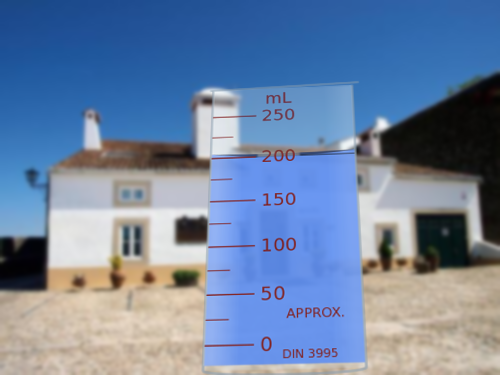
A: 200 mL
